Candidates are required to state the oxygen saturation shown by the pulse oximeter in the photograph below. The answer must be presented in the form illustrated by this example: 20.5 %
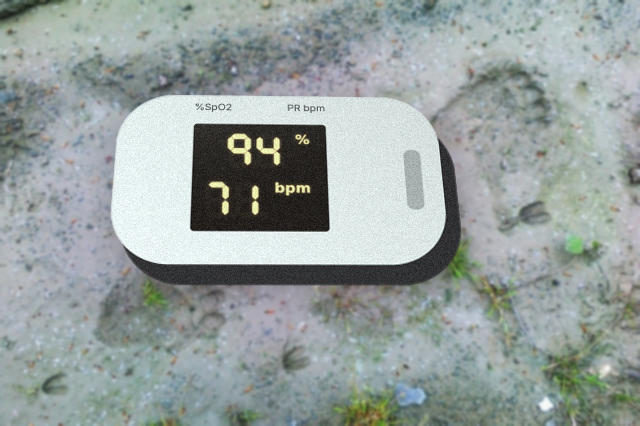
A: 94 %
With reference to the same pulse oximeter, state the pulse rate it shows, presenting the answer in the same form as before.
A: 71 bpm
